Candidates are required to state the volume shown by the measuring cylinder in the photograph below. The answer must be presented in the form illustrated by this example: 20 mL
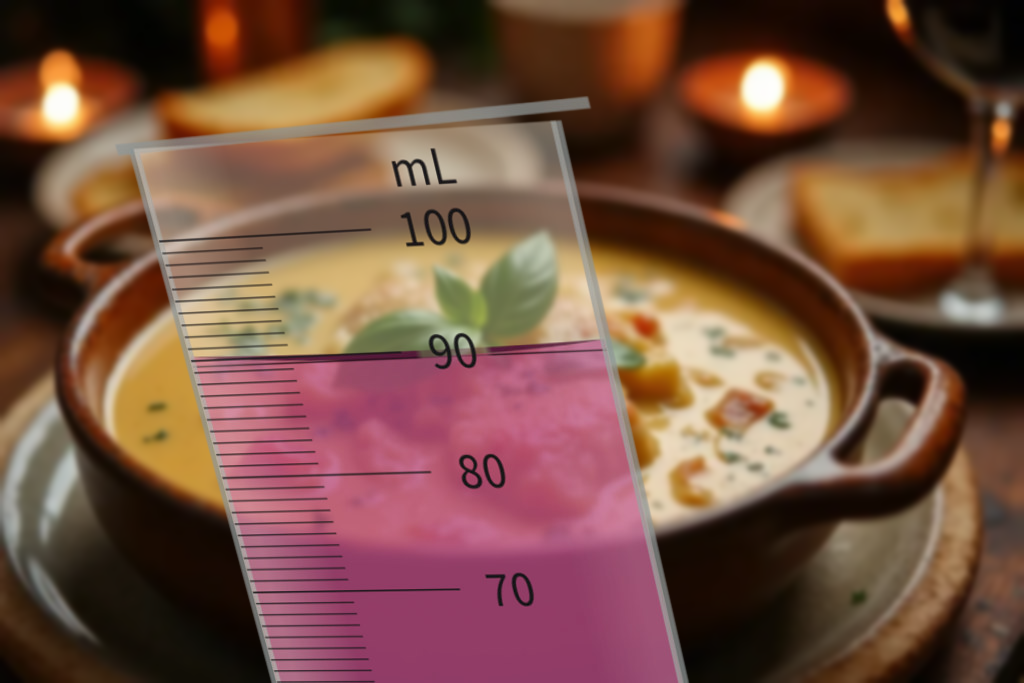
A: 89.5 mL
